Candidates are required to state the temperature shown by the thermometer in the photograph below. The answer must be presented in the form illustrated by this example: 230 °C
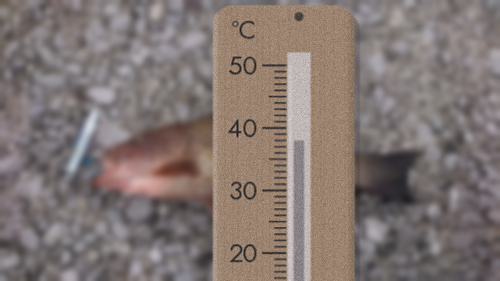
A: 38 °C
